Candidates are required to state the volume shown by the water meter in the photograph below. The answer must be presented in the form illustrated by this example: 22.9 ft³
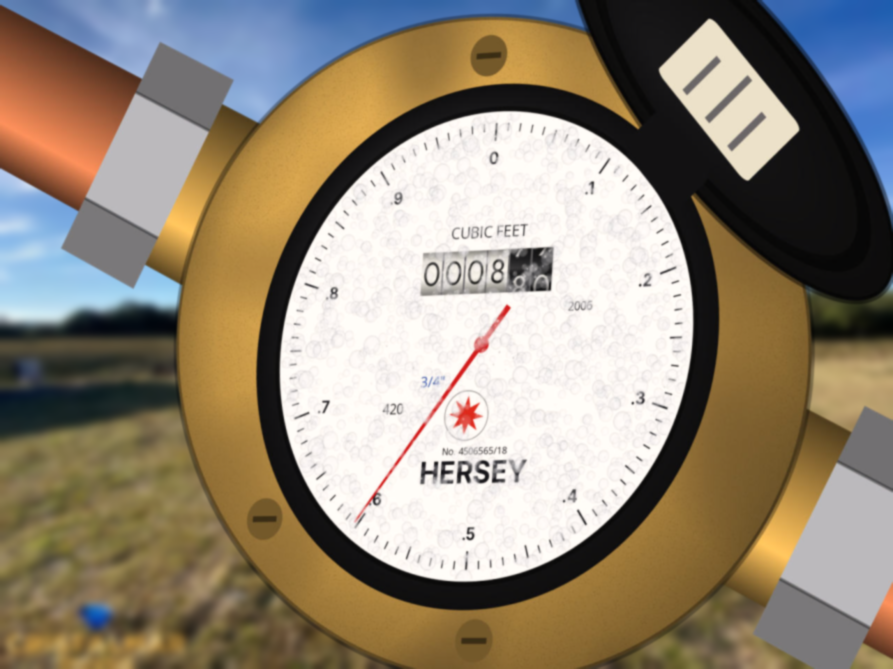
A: 879.60 ft³
